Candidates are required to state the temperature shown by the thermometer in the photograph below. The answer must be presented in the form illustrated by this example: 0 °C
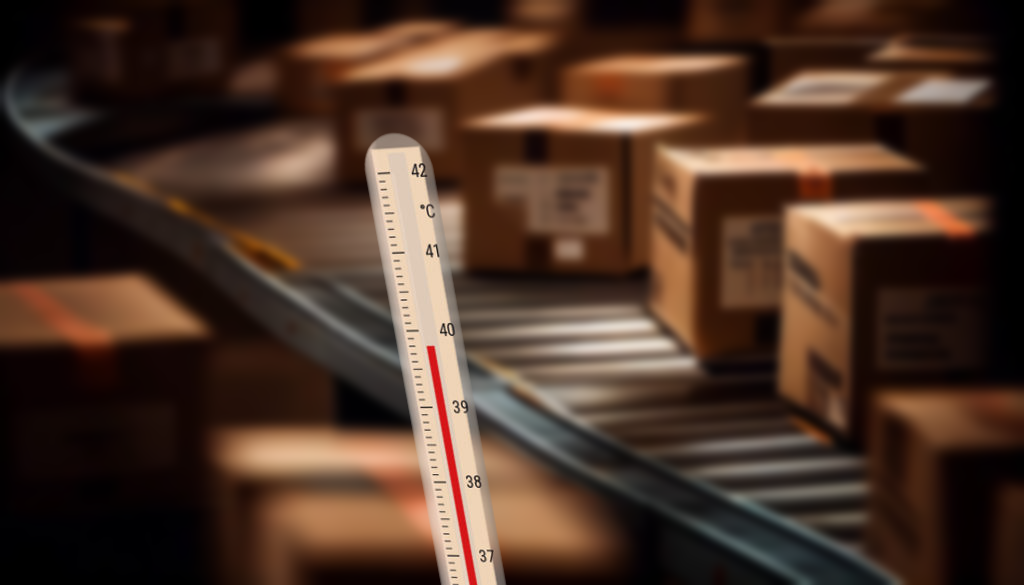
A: 39.8 °C
